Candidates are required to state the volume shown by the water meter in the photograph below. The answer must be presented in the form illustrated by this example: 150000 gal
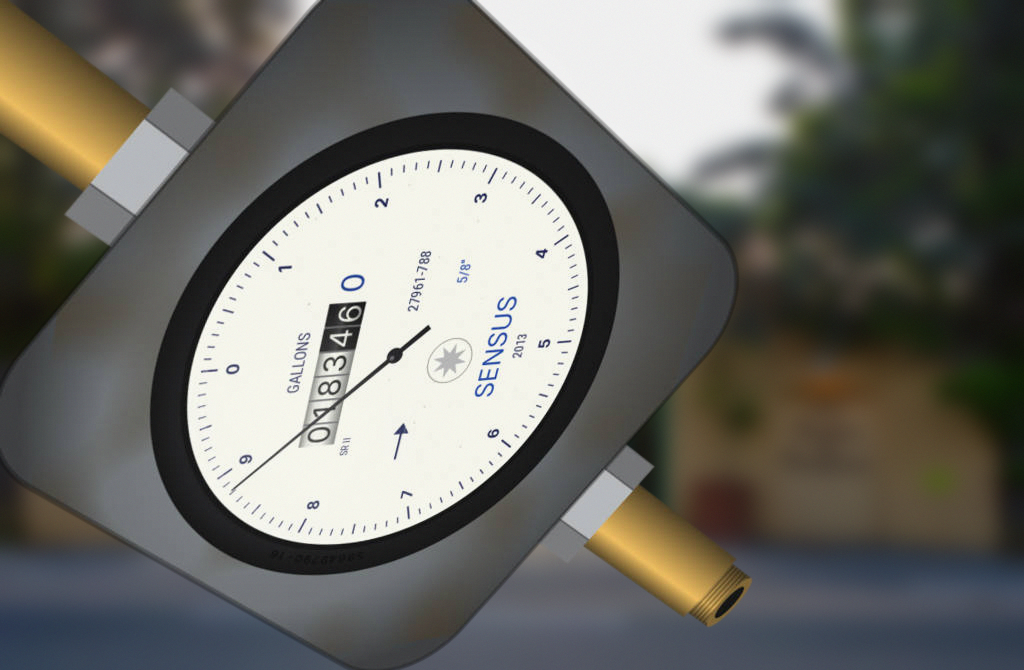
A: 183458.8 gal
